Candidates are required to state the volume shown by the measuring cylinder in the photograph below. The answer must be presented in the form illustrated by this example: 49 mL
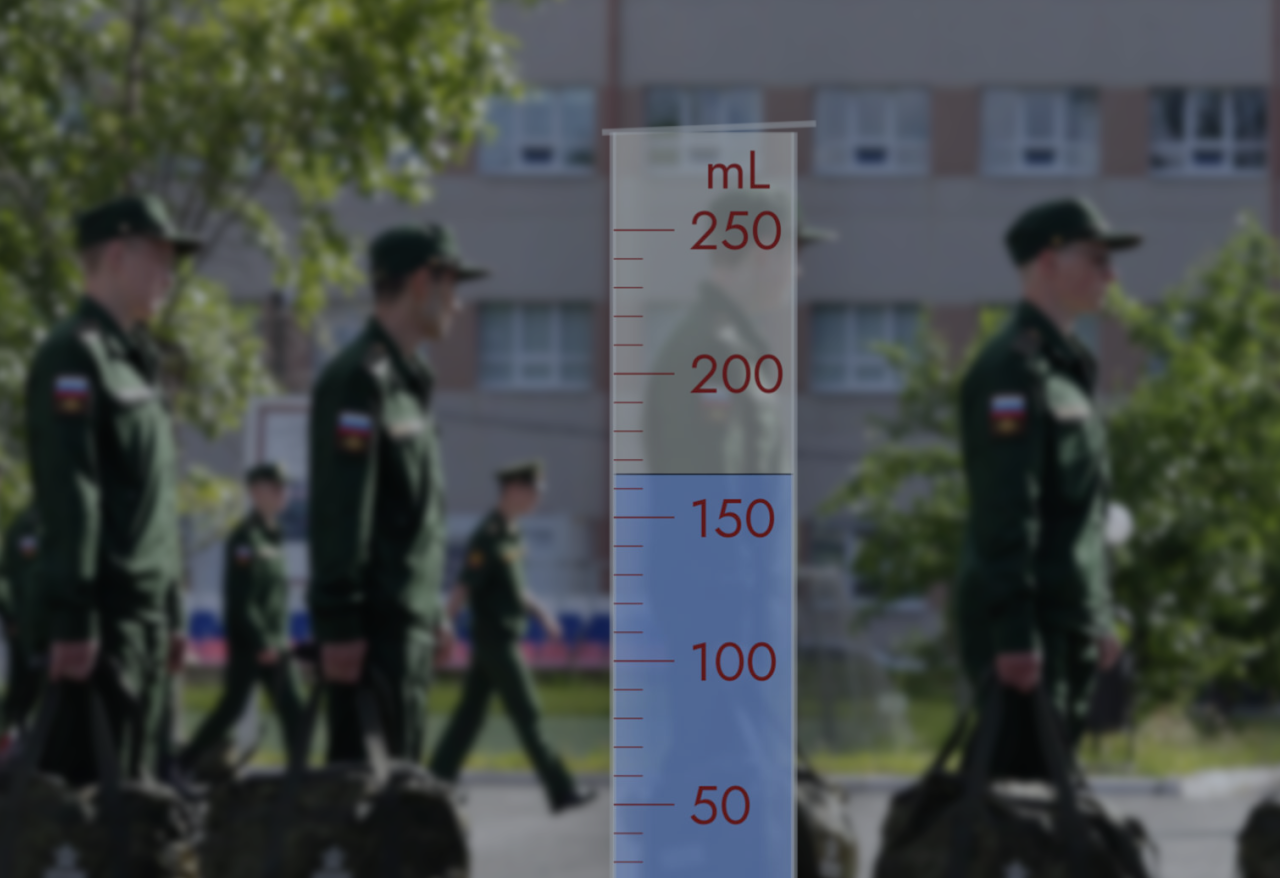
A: 165 mL
